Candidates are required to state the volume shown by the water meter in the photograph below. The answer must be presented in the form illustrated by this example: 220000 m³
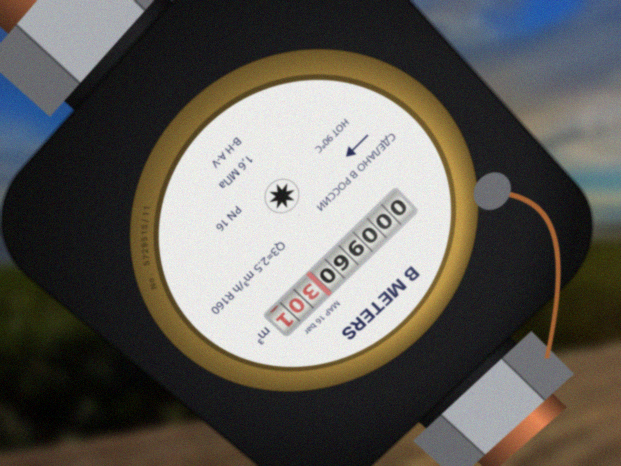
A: 960.301 m³
